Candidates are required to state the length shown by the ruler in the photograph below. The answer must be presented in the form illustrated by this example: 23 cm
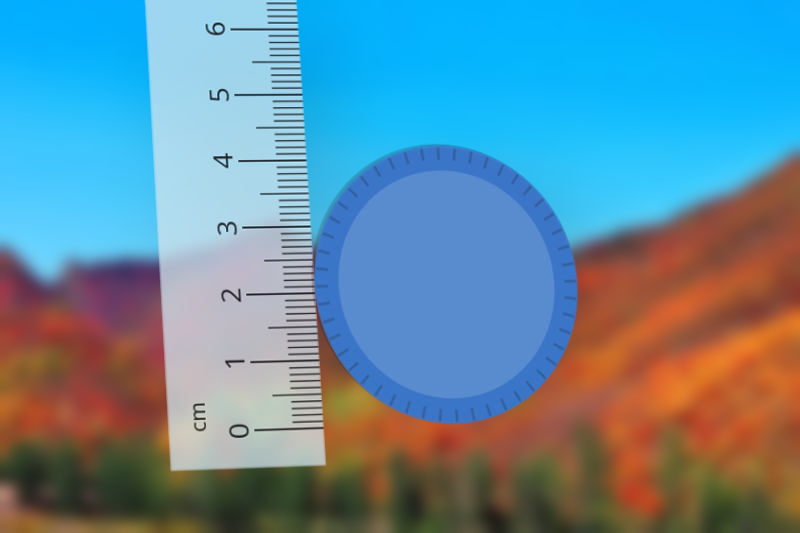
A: 4.2 cm
